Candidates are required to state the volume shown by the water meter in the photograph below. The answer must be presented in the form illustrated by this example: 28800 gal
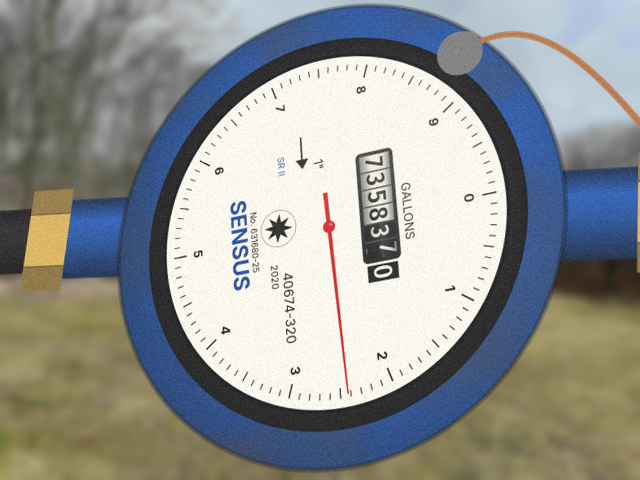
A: 7358372.4 gal
